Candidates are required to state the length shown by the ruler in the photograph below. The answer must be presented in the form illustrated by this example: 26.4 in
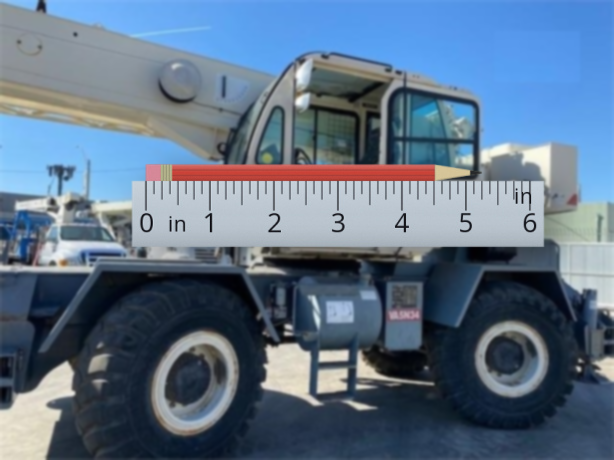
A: 5.25 in
